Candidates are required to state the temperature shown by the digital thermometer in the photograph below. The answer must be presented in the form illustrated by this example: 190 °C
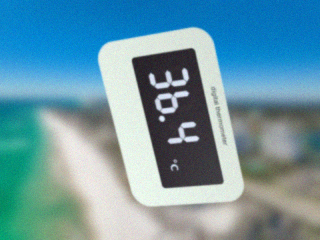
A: 36.4 °C
